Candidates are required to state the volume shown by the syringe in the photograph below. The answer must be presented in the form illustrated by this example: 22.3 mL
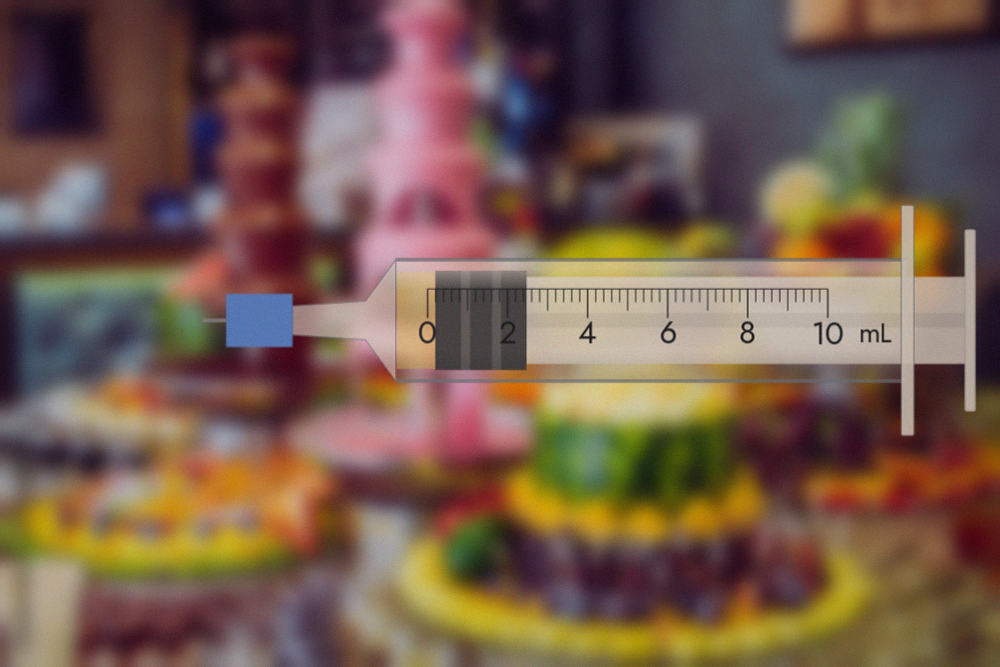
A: 0.2 mL
